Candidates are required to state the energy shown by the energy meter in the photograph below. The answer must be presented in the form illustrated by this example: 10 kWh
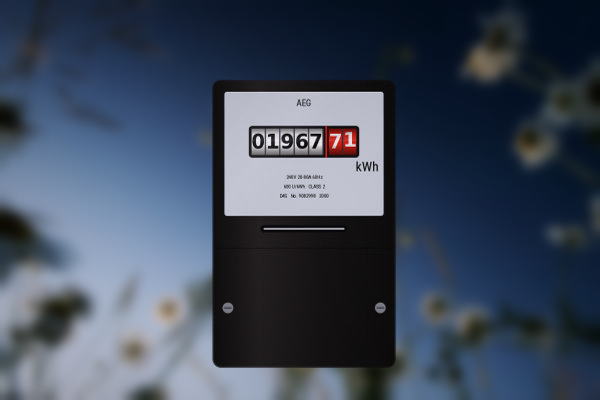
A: 1967.71 kWh
